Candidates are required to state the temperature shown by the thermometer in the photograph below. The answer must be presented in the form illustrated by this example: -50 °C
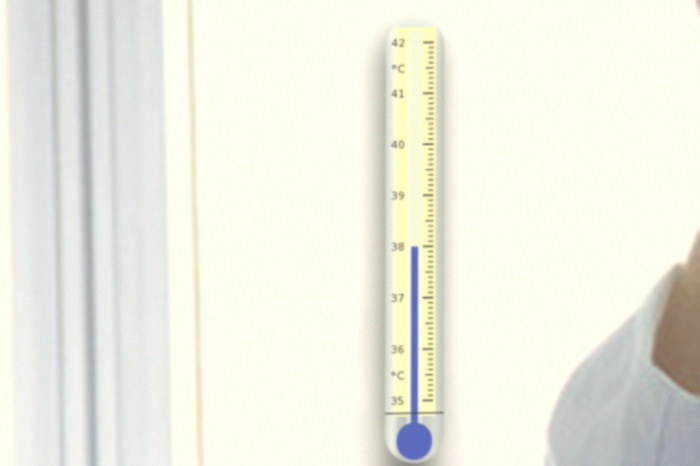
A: 38 °C
